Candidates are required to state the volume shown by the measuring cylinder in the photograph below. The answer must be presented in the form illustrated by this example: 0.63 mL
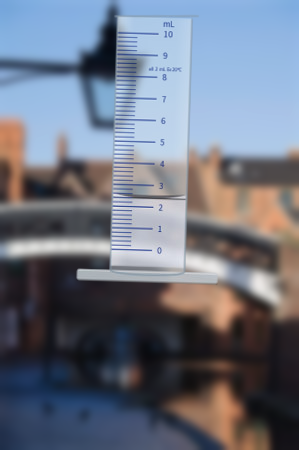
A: 2.4 mL
